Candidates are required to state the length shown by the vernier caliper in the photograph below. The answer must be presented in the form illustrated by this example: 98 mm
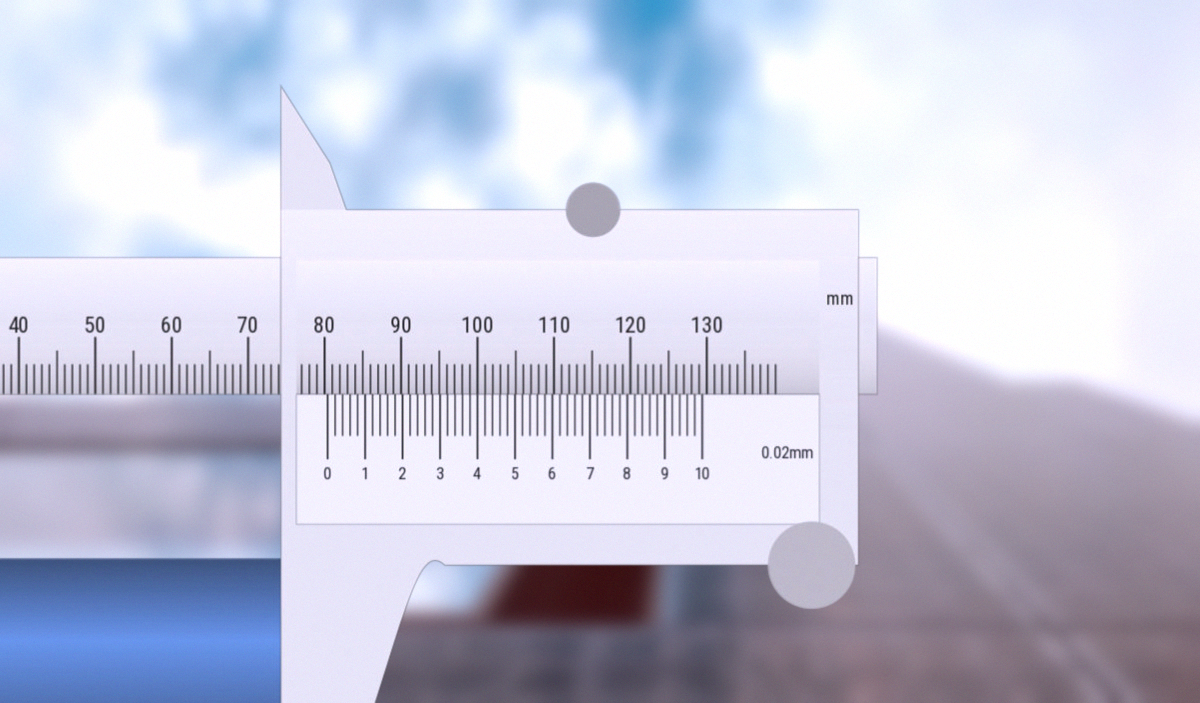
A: 80.4 mm
